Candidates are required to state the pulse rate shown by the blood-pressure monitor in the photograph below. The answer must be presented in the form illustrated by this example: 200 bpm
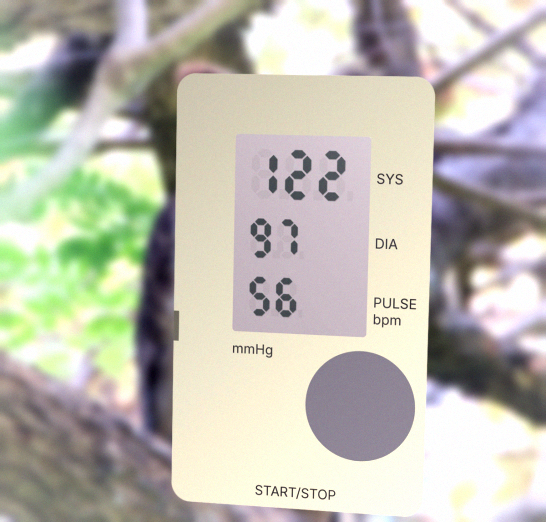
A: 56 bpm
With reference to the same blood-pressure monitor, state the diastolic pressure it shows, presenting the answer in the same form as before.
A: 97 mmHg
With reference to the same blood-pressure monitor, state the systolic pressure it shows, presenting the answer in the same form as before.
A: 122 mmHg
